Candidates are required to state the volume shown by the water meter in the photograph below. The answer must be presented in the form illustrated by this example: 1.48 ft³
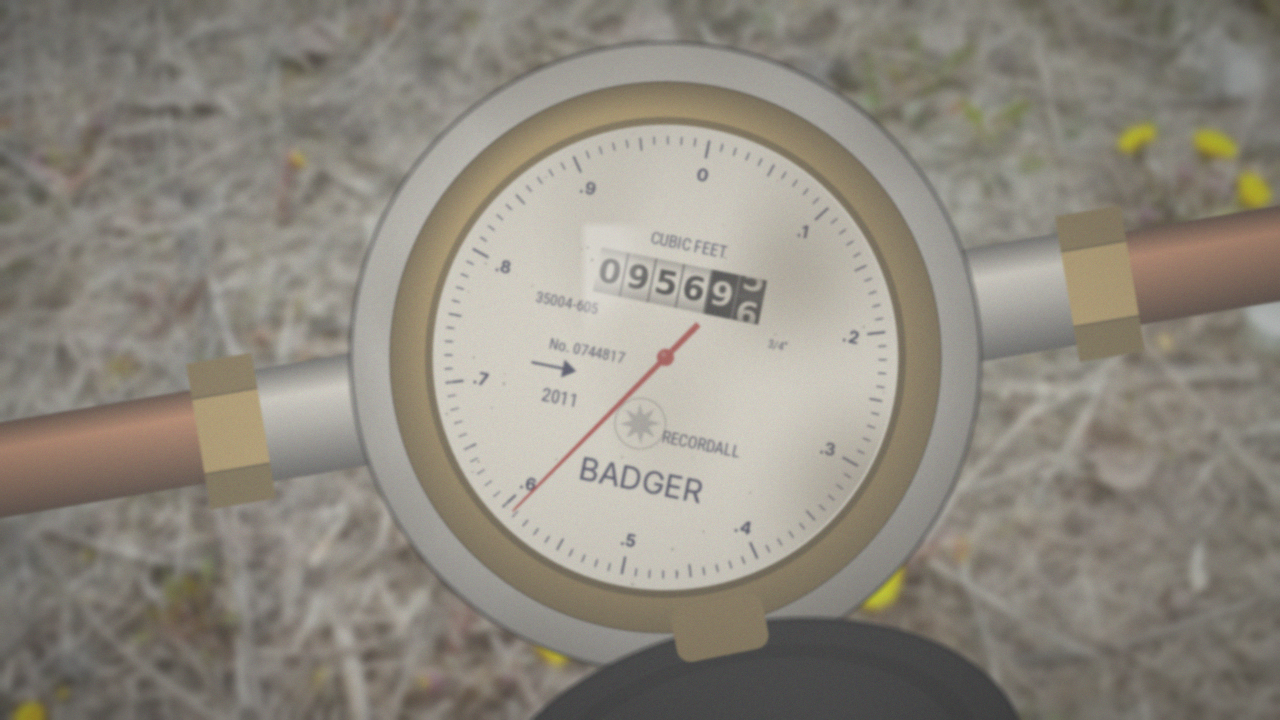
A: 95695.59 ft³
